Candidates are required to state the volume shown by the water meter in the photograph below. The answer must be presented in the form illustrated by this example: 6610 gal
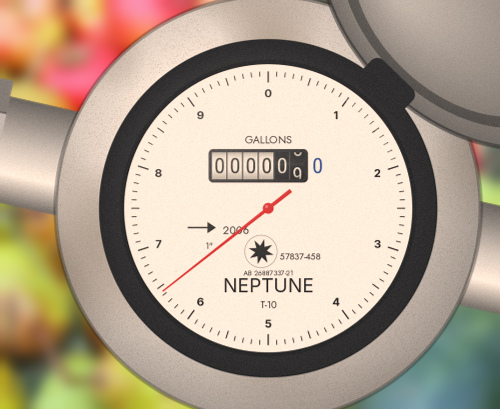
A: 86.4 gal
